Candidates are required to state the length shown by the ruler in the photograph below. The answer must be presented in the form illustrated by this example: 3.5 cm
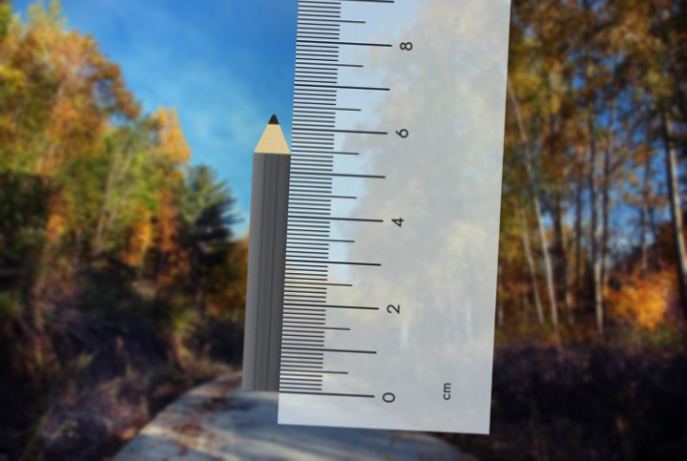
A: 6.3 cm
